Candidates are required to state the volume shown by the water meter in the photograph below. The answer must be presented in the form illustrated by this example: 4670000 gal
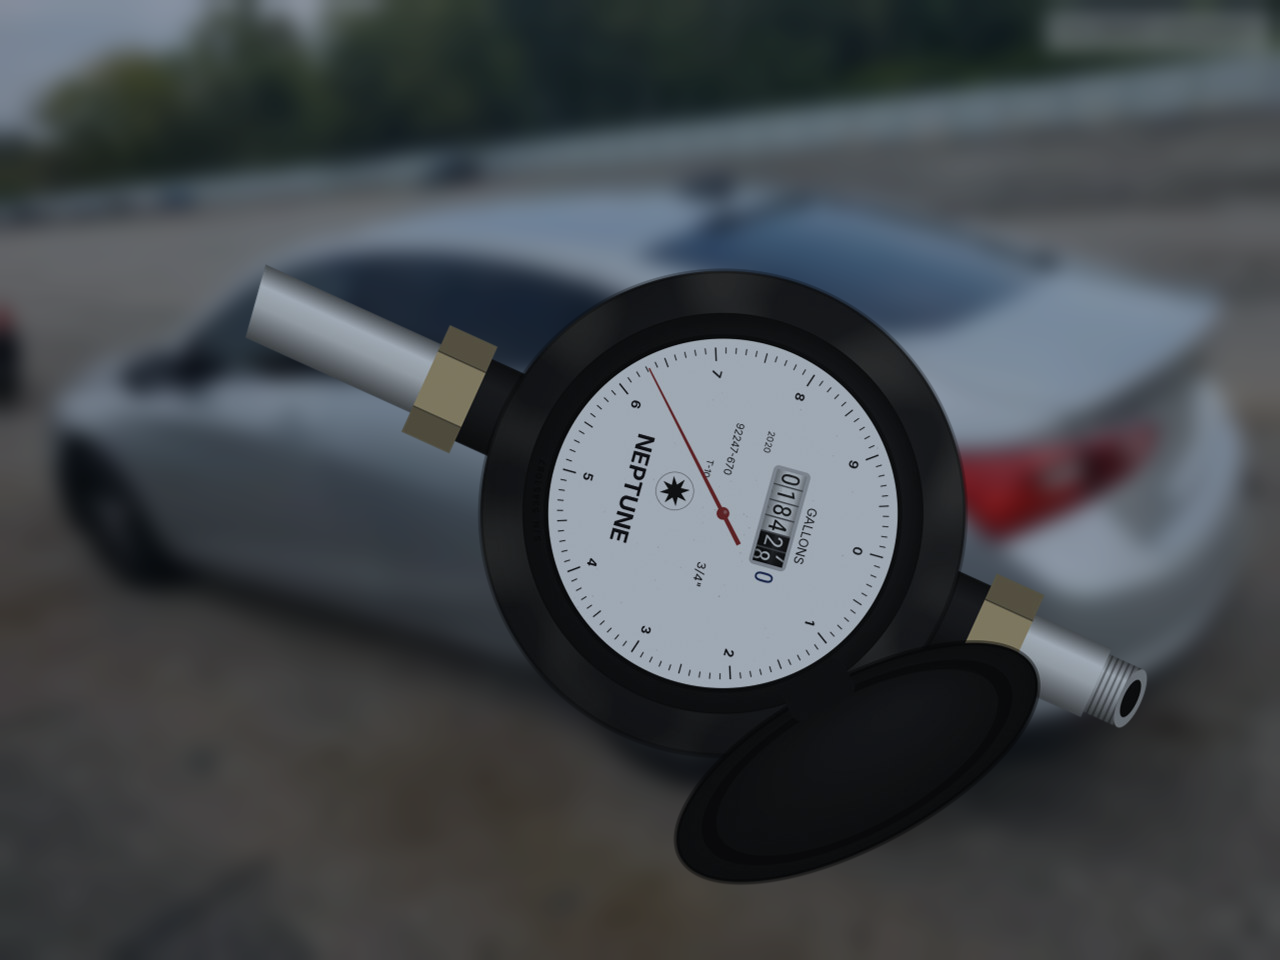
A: 184276.3 gal
